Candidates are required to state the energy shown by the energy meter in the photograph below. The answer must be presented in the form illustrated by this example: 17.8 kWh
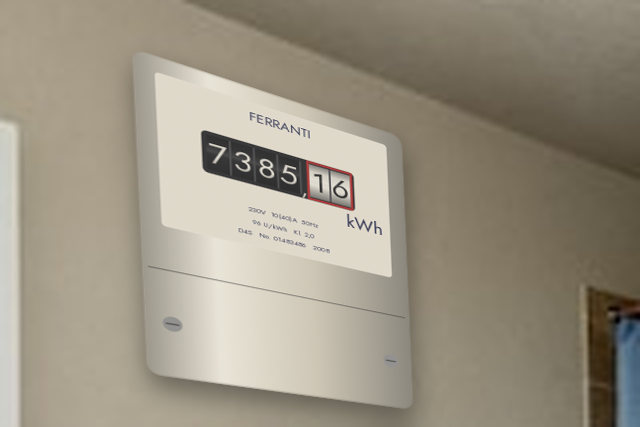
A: 7385.16 kWh
